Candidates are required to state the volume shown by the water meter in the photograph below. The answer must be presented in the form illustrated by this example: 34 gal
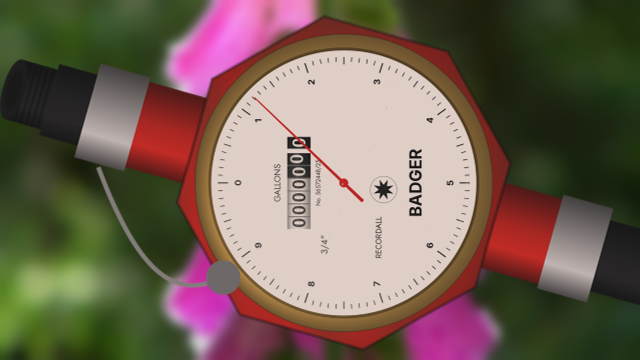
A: 1.2 gal
